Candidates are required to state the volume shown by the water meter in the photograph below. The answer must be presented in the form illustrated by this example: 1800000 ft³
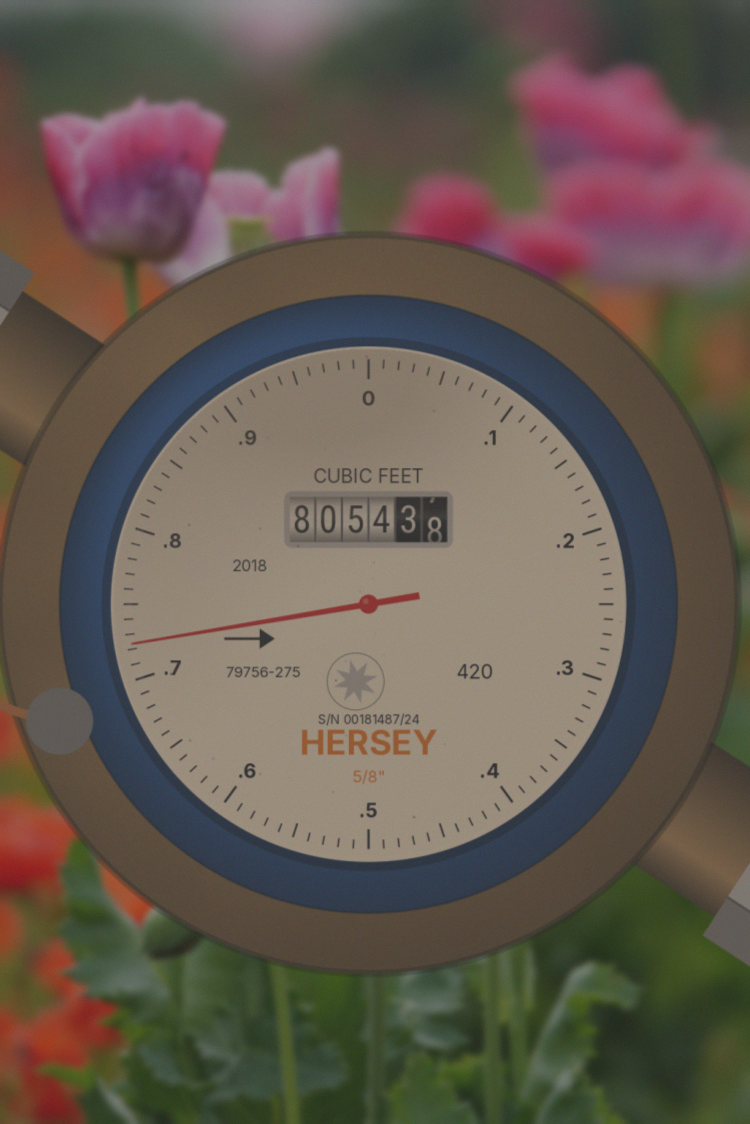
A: 805437.72 ft³
